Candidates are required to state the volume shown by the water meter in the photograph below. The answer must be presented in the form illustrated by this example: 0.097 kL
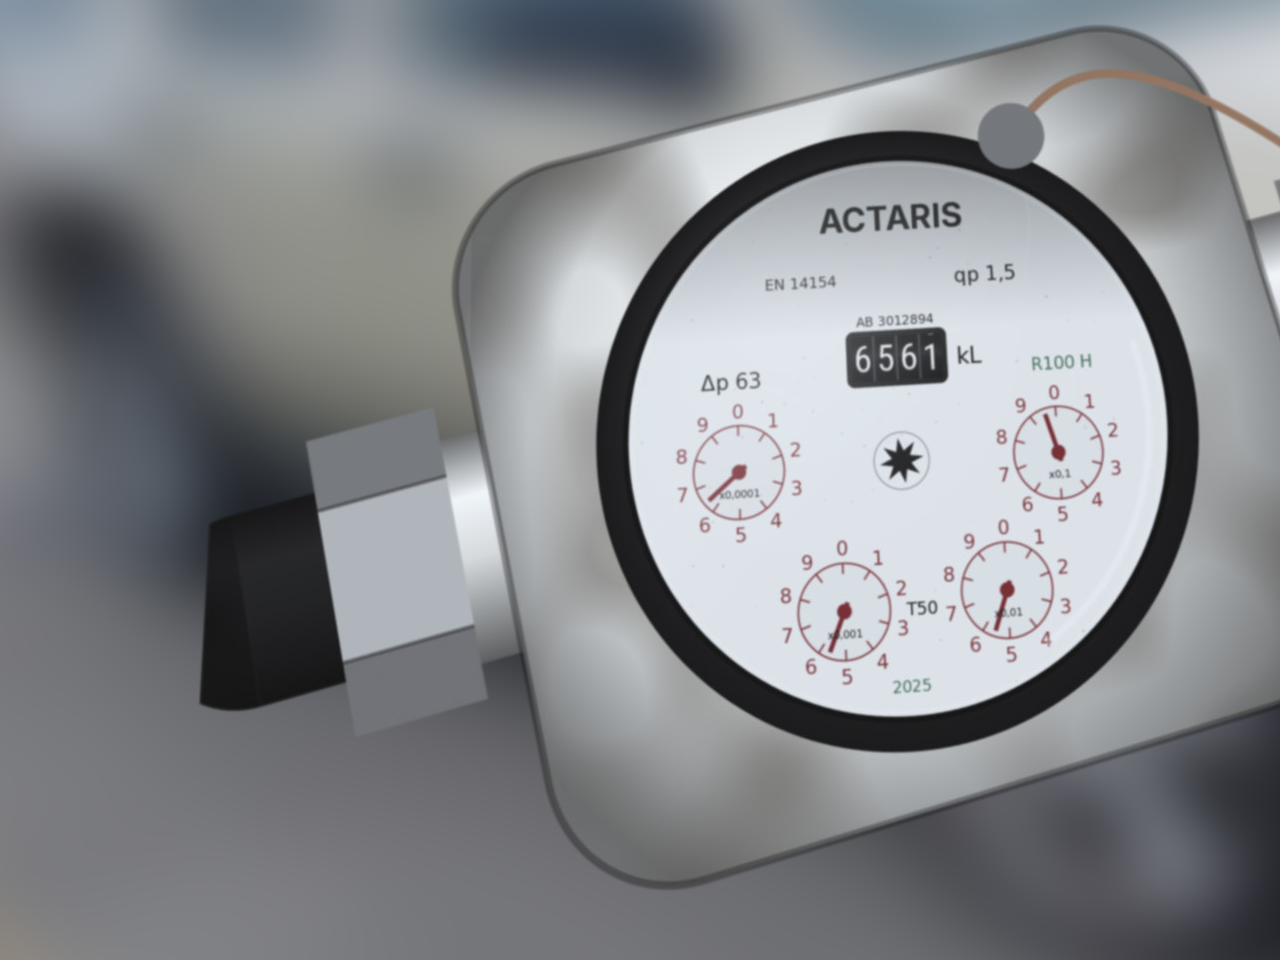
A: 6560.9556 kL
